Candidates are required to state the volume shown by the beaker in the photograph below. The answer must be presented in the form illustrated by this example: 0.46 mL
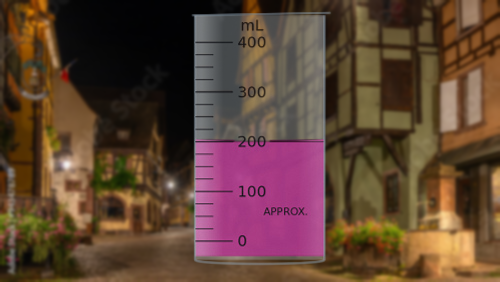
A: 200 mL
